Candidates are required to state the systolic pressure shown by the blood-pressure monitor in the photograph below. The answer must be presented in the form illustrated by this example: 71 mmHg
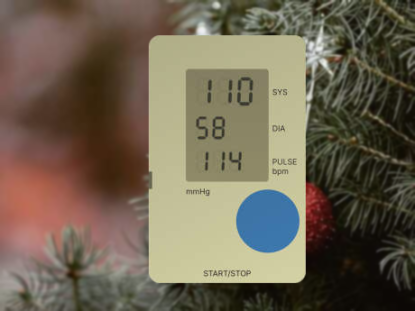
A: 110 mmHg
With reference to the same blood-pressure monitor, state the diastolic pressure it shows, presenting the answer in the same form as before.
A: 58 mmHg
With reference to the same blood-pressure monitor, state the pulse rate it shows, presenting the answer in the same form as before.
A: 114 bpm
